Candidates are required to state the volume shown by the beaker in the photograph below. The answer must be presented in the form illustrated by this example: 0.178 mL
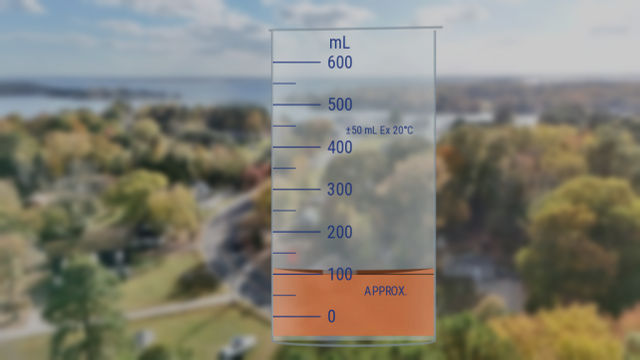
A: 100 mL
